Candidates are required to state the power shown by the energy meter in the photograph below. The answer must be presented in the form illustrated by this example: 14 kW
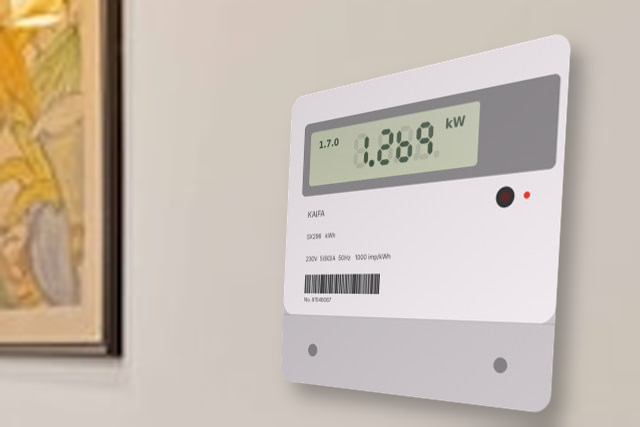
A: 1.269 kW
